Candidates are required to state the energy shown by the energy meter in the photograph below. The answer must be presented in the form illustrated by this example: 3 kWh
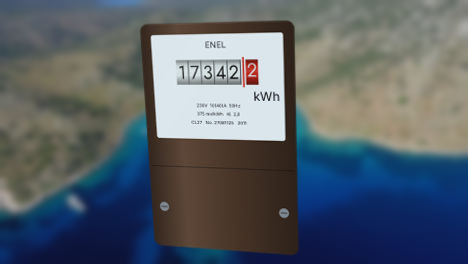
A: 17342.2 kWh
